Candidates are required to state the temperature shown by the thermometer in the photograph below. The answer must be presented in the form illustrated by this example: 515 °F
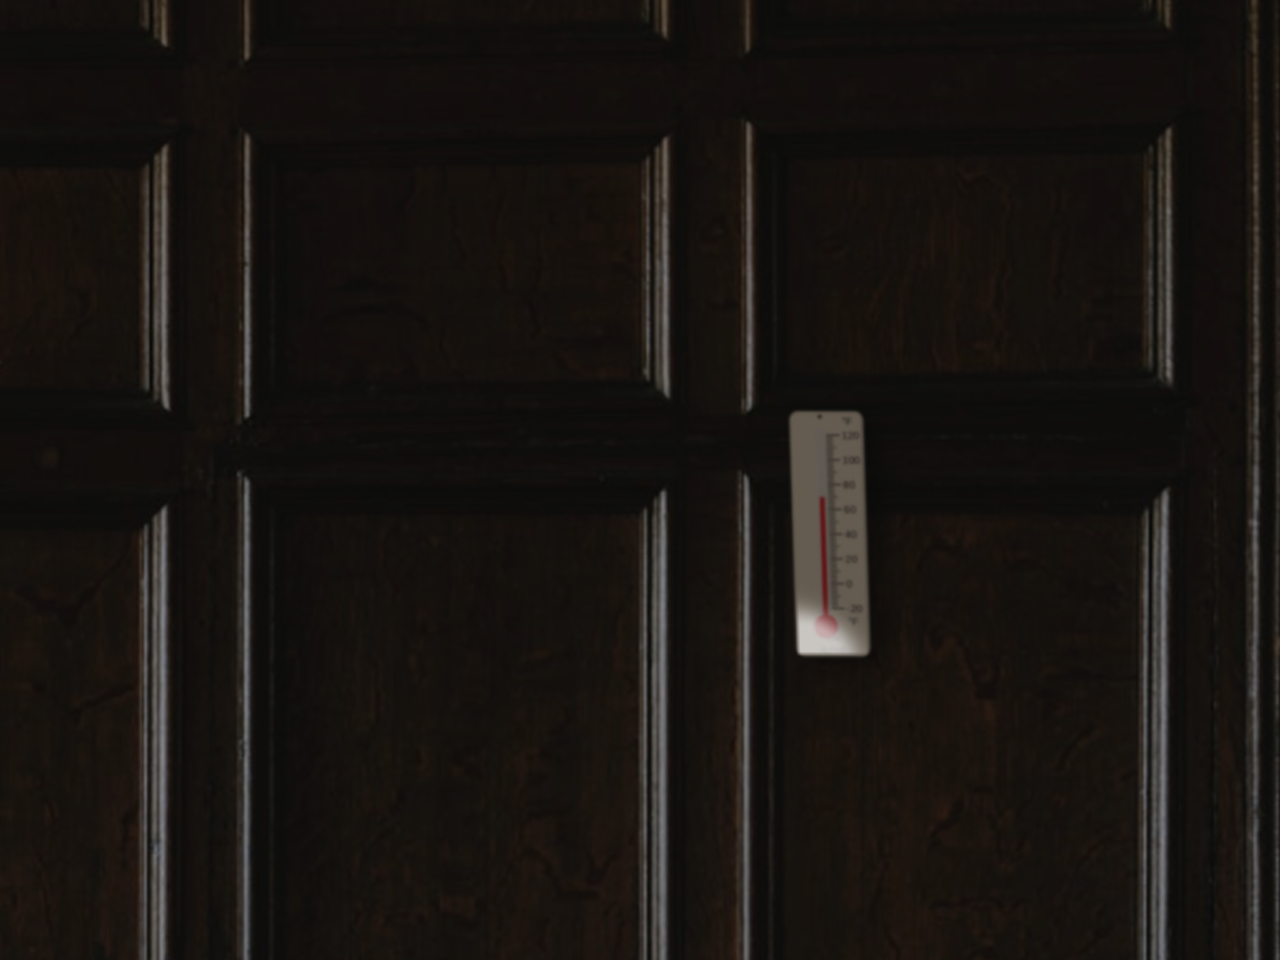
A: 70 °F
